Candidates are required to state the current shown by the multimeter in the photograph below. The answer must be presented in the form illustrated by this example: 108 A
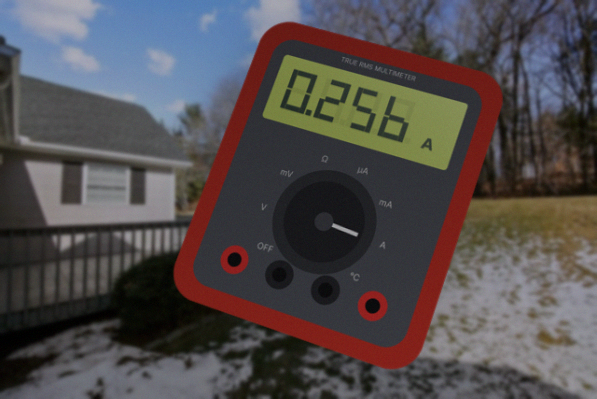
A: 0.256 A
